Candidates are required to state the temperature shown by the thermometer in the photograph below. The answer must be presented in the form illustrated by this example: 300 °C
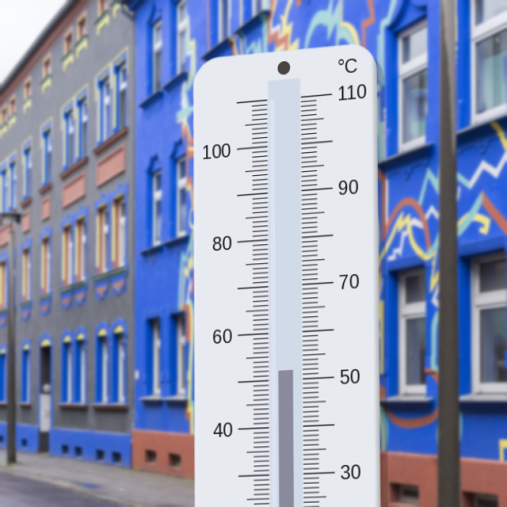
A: 52 °C
